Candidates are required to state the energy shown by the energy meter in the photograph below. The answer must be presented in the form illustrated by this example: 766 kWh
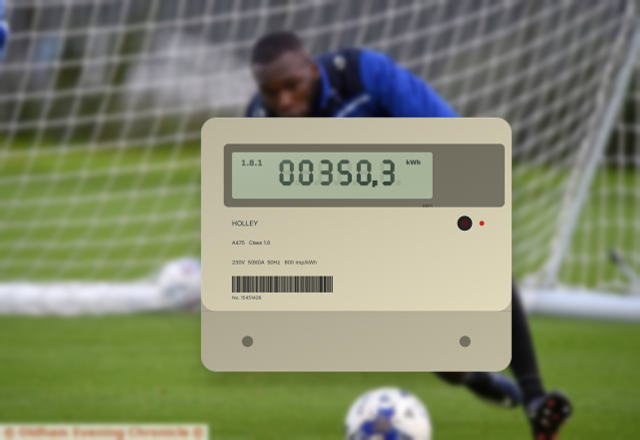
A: 350.3 kWh
